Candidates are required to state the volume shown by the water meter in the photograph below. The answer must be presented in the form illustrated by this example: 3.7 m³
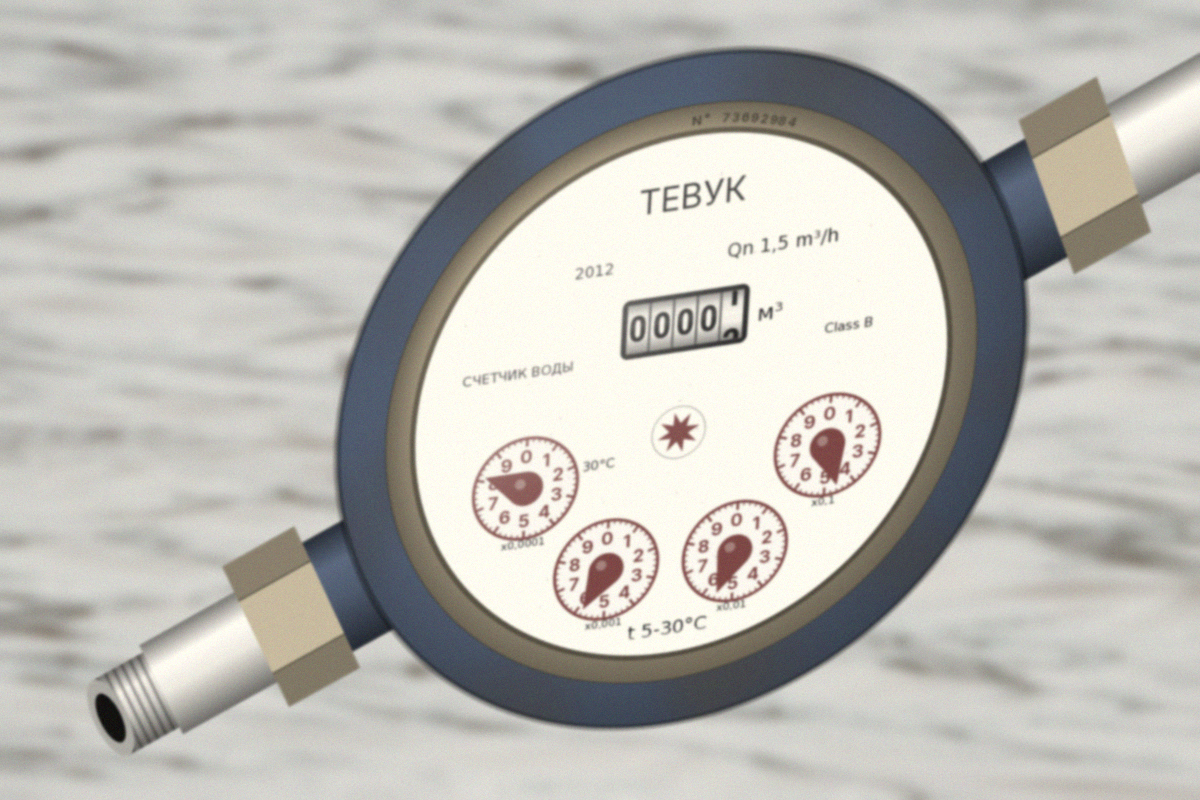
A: 1.4558 m³
